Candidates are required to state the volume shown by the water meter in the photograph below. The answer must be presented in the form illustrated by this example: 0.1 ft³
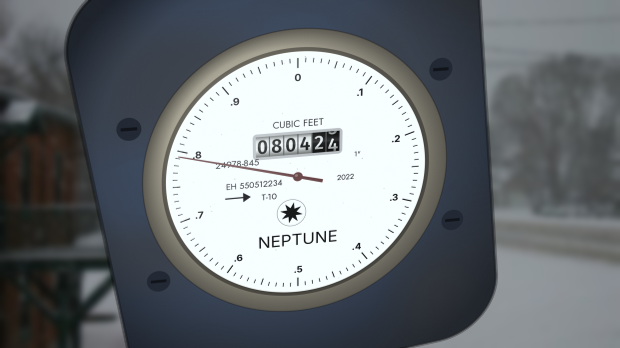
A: 80423.79 ft³
